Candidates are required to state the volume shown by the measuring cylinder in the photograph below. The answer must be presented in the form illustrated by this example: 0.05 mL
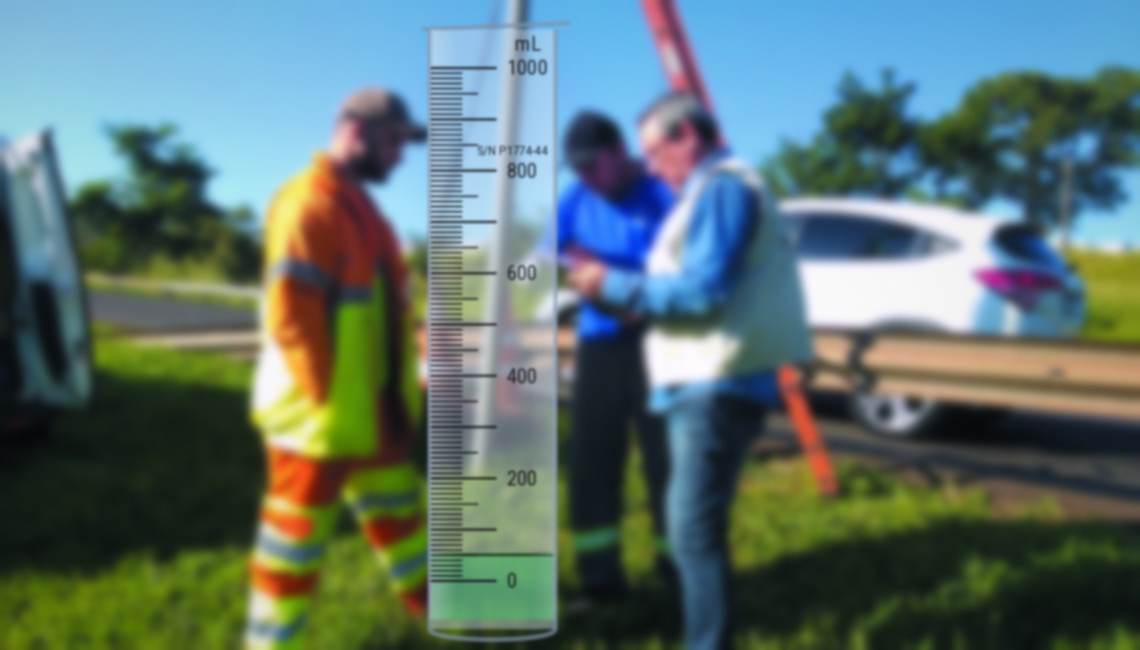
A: 50 mL
